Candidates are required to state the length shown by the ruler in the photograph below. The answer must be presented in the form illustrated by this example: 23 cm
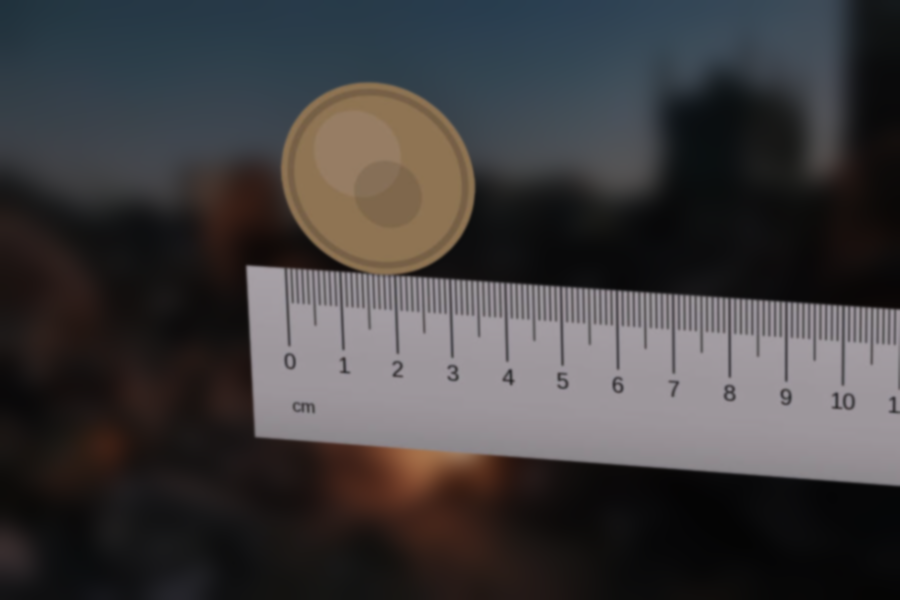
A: 3.5 cm
